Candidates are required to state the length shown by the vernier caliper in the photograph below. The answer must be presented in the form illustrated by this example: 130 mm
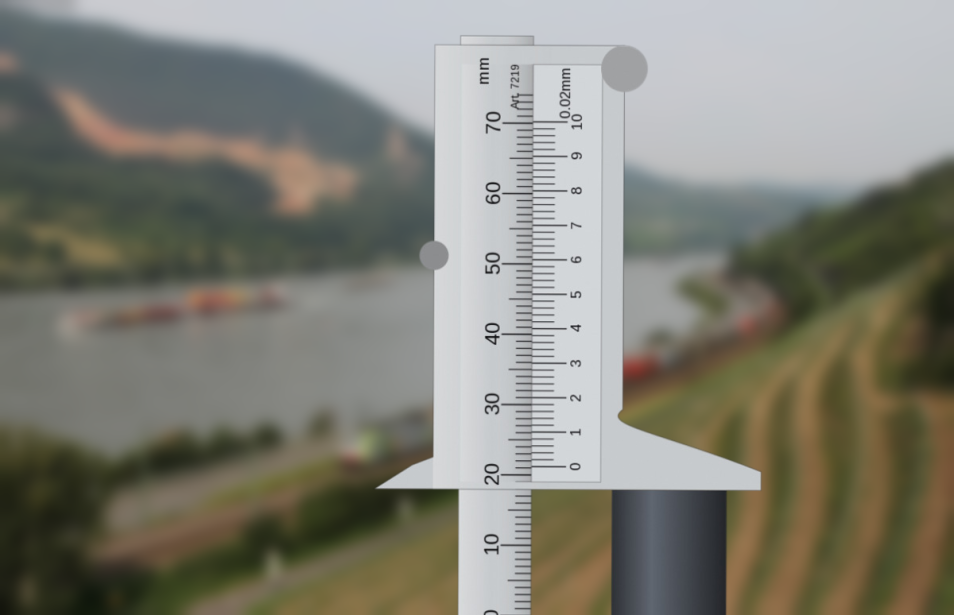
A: 21.2 mm
